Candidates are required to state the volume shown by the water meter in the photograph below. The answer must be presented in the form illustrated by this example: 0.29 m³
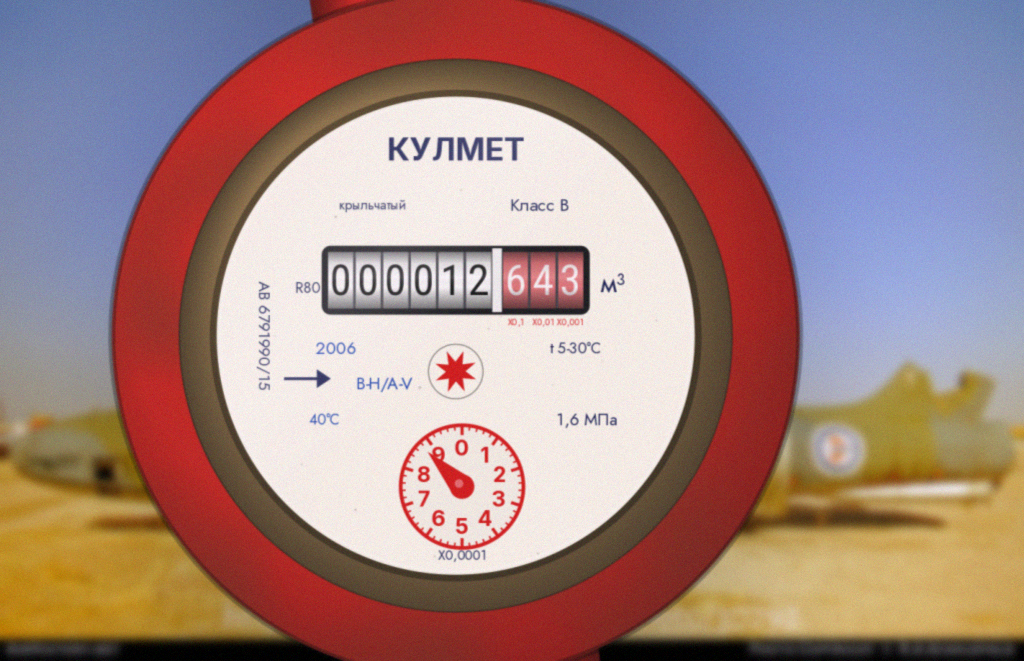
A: 12.6438 m³
